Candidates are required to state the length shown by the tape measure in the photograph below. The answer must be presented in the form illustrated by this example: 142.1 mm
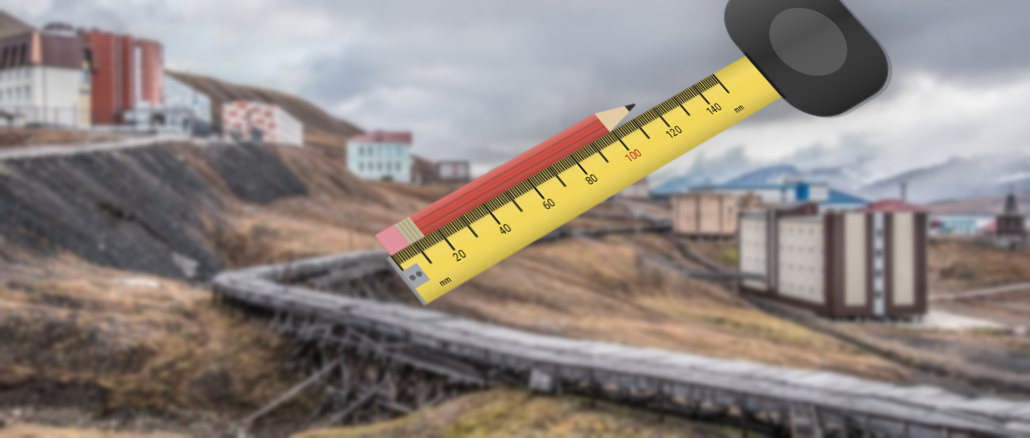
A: 115 mm
